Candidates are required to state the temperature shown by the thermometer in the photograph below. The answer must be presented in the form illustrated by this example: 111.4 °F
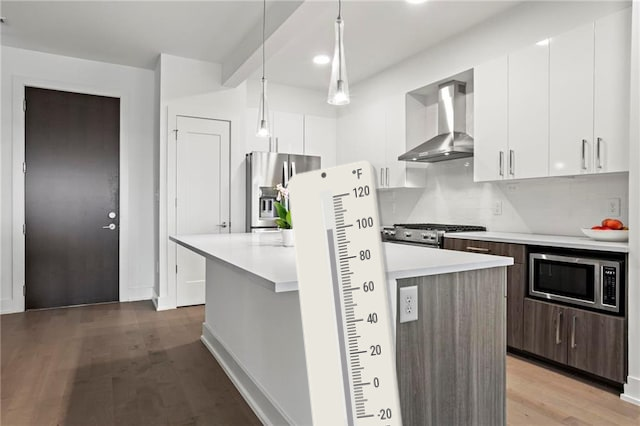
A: 100 °F
